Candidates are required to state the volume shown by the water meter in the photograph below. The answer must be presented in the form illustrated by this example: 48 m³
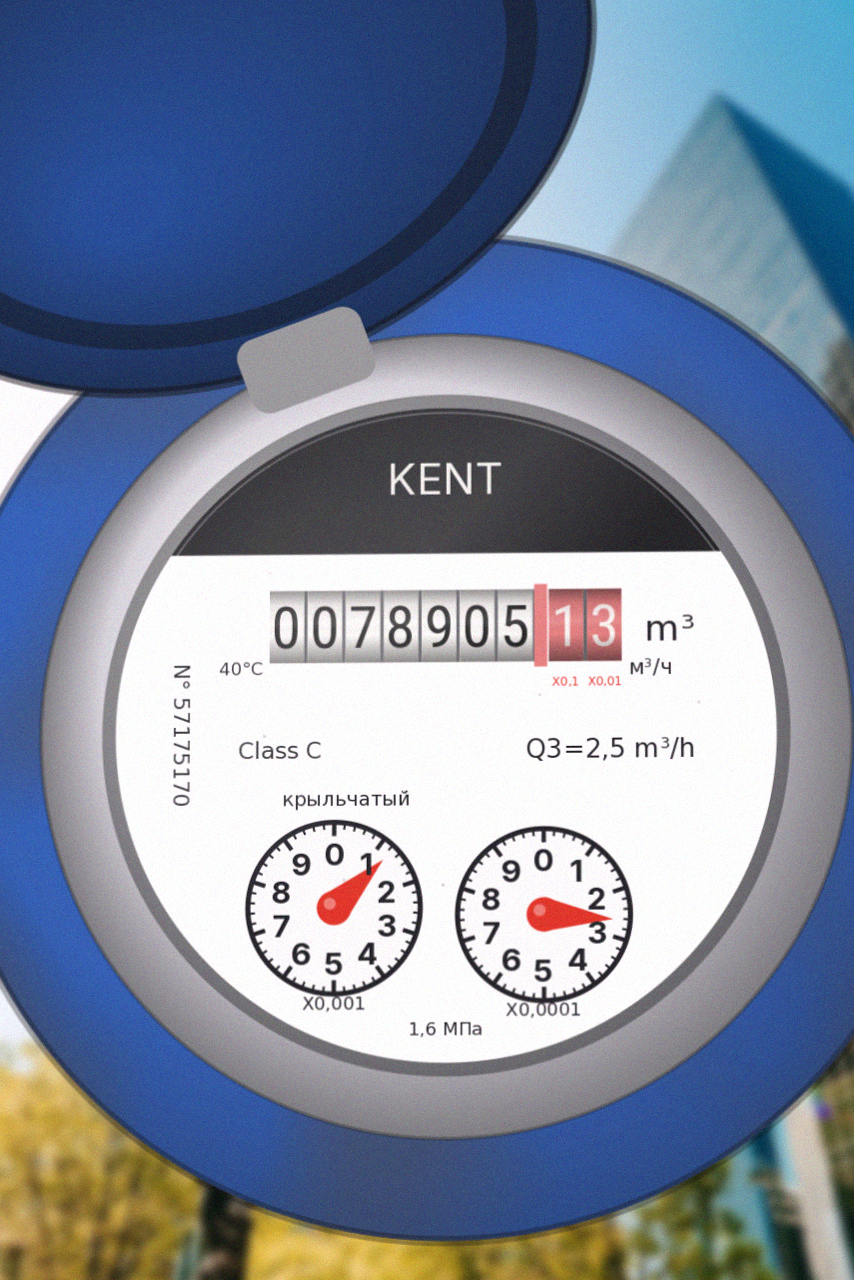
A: 78905.1312 m³
